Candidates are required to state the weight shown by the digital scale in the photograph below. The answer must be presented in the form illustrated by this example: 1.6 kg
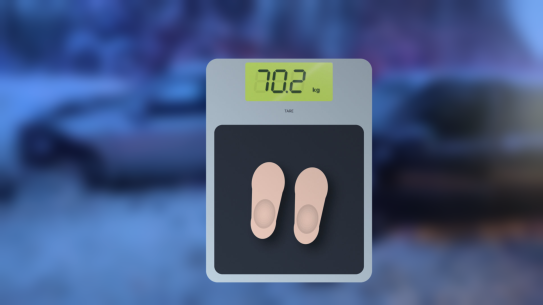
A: 70.2 kg
